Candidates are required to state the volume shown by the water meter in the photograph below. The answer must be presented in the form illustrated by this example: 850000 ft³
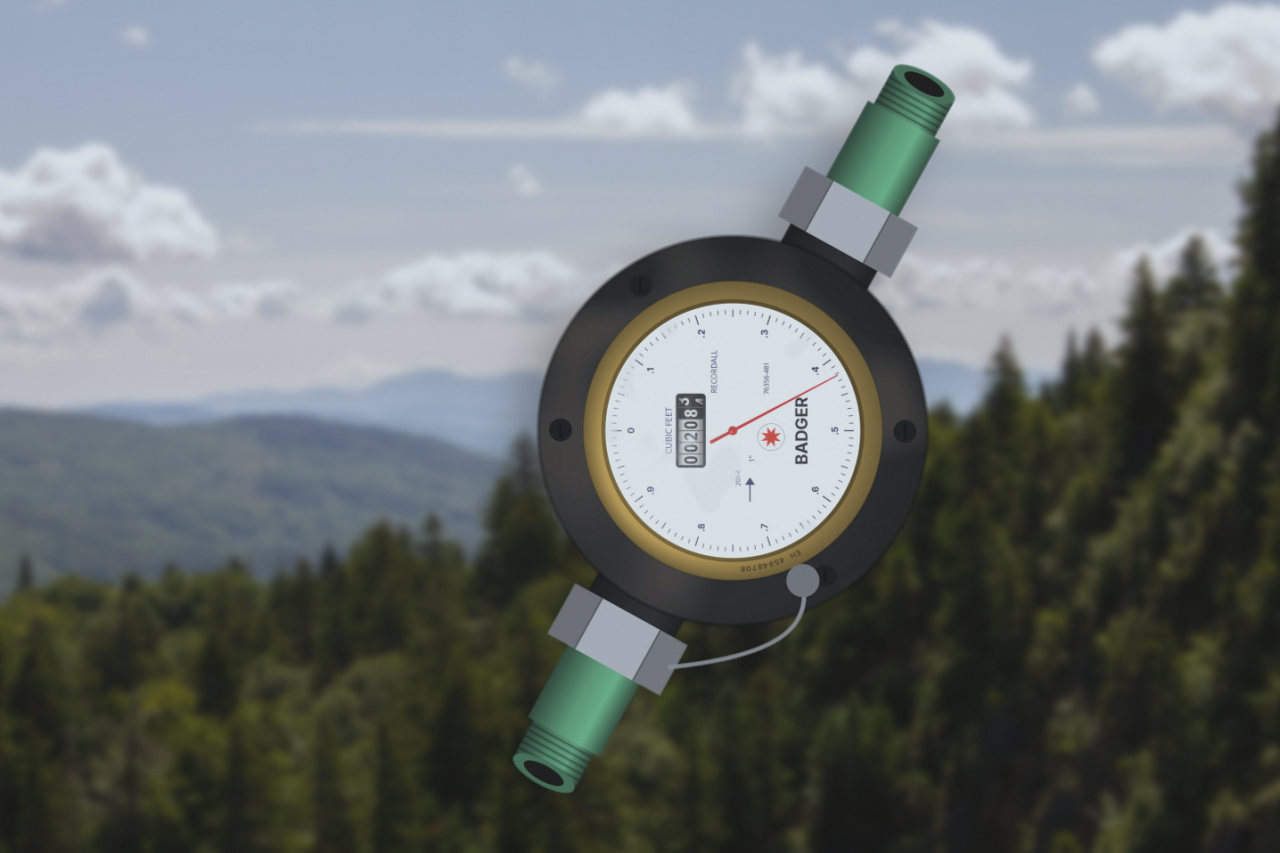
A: 2083.42 ft³
